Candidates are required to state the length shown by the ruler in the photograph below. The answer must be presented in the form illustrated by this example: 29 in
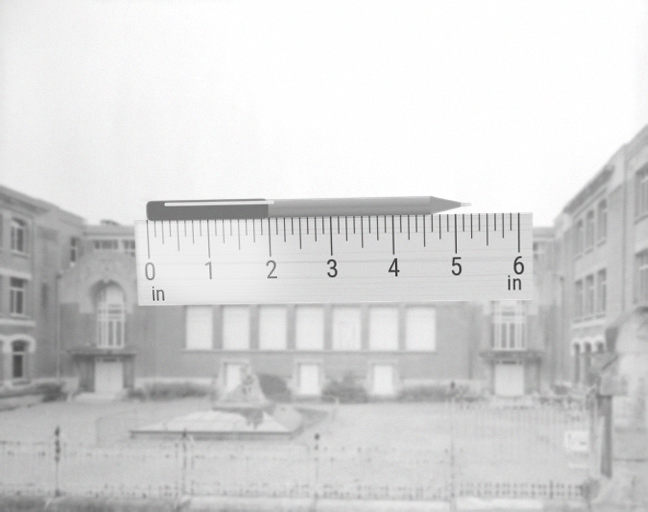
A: 5.25 in
